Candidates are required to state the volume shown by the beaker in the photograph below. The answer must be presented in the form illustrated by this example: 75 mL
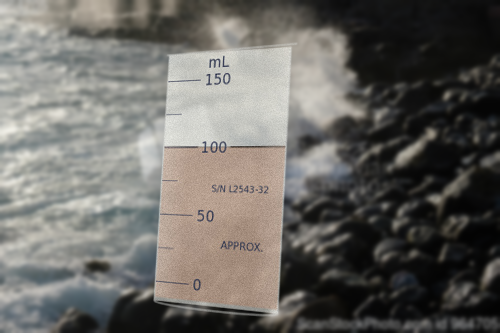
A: 100 mL
